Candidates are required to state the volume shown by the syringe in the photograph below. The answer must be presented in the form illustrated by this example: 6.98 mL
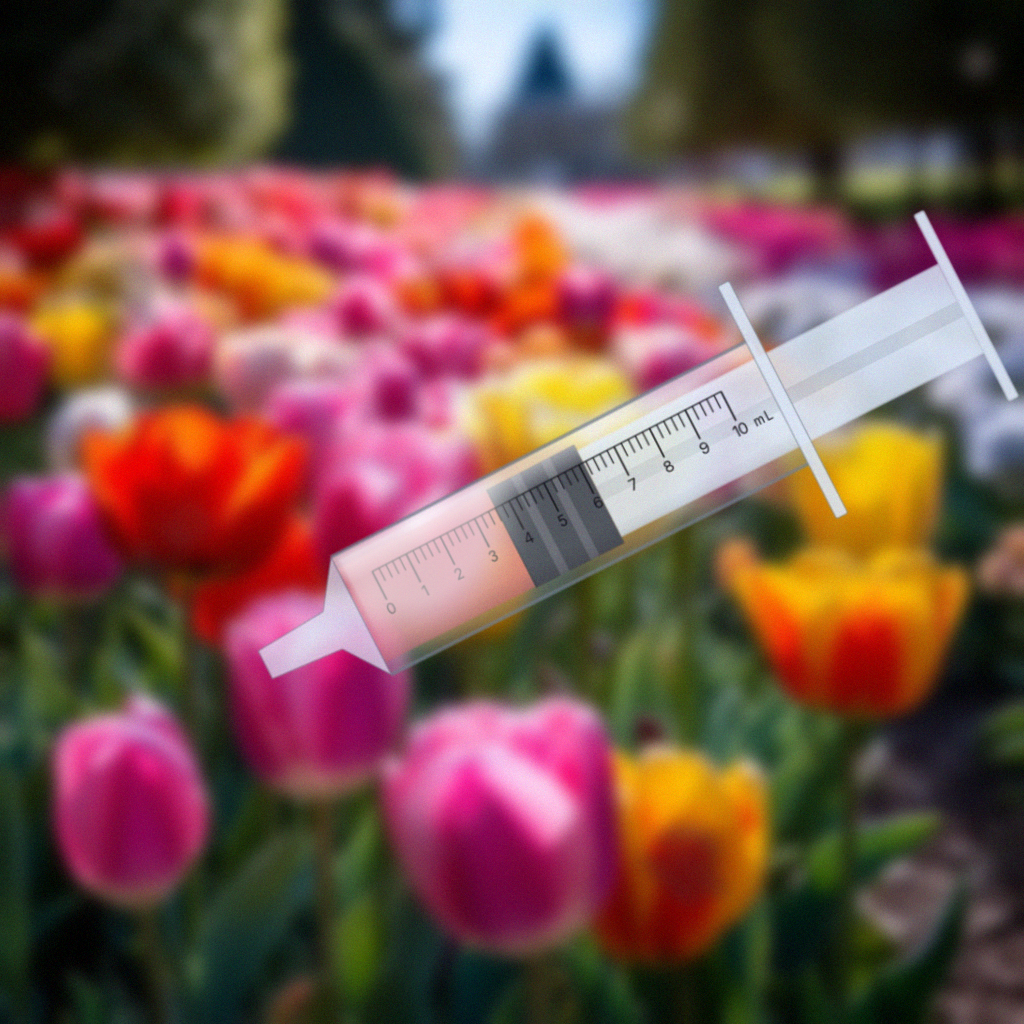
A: 3.6 mL
